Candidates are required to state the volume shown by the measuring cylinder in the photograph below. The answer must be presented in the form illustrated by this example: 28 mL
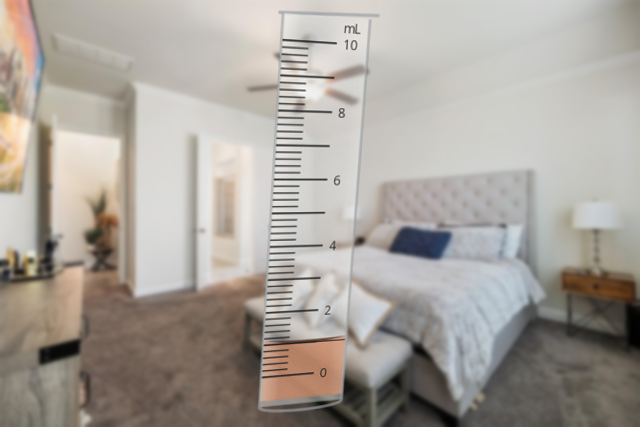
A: 1 mL
